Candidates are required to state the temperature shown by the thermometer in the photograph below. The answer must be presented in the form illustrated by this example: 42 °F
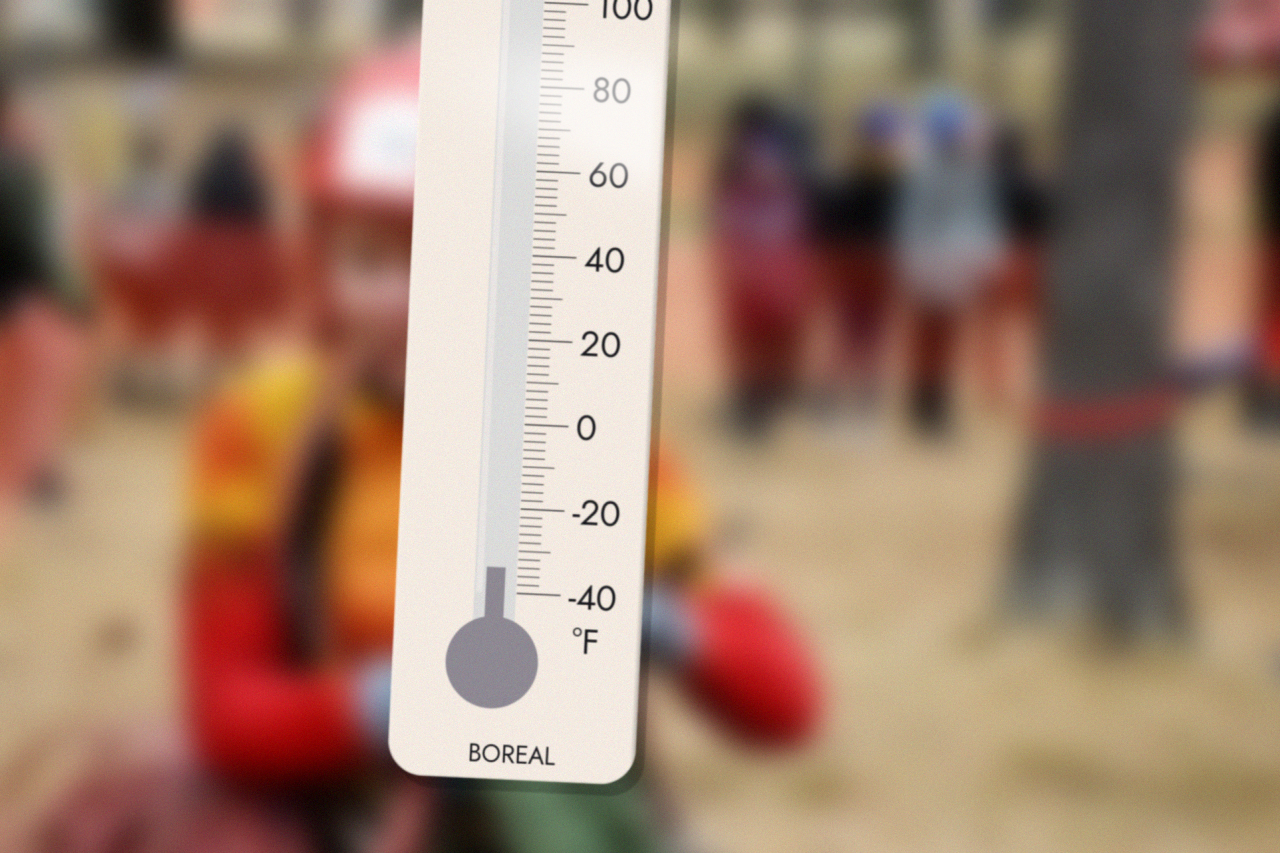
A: -34 °F
